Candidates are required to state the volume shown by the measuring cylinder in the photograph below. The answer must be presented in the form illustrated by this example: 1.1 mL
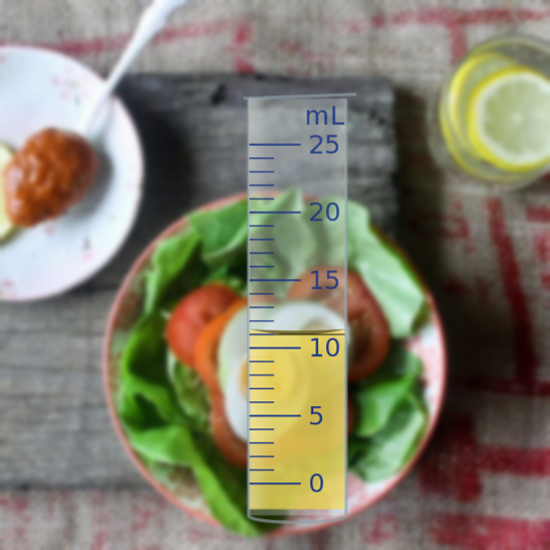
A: 11 mL
